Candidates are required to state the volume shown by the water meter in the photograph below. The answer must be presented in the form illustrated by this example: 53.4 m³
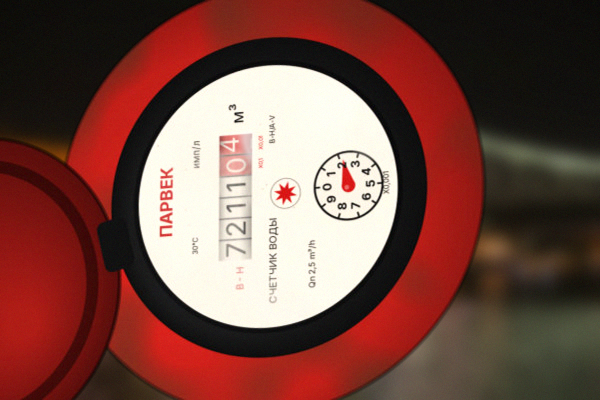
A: 7211.042 m³
